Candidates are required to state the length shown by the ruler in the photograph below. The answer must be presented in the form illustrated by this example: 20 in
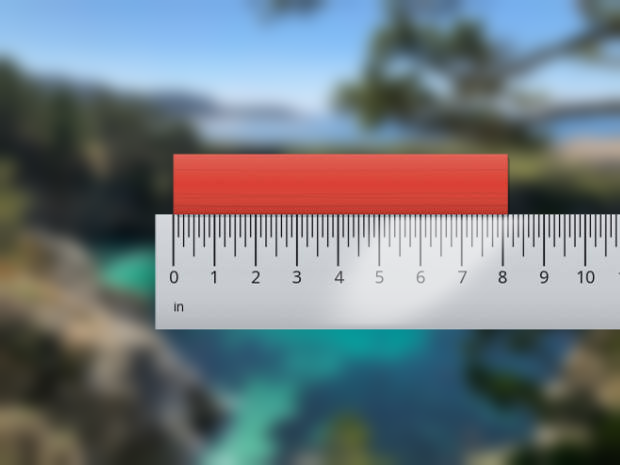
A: 8.125 in
